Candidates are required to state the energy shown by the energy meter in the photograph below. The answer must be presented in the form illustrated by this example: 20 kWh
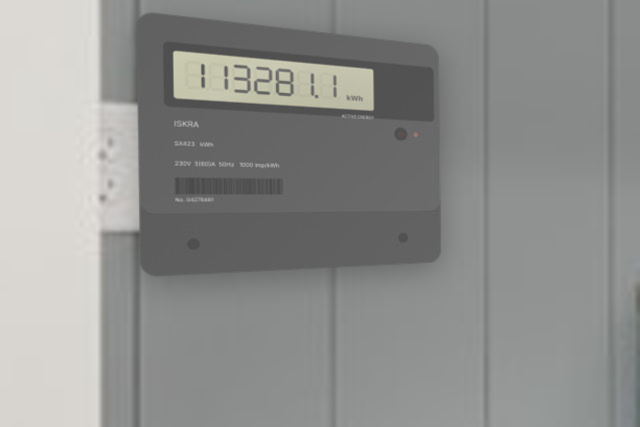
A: 113281.1 kWh
